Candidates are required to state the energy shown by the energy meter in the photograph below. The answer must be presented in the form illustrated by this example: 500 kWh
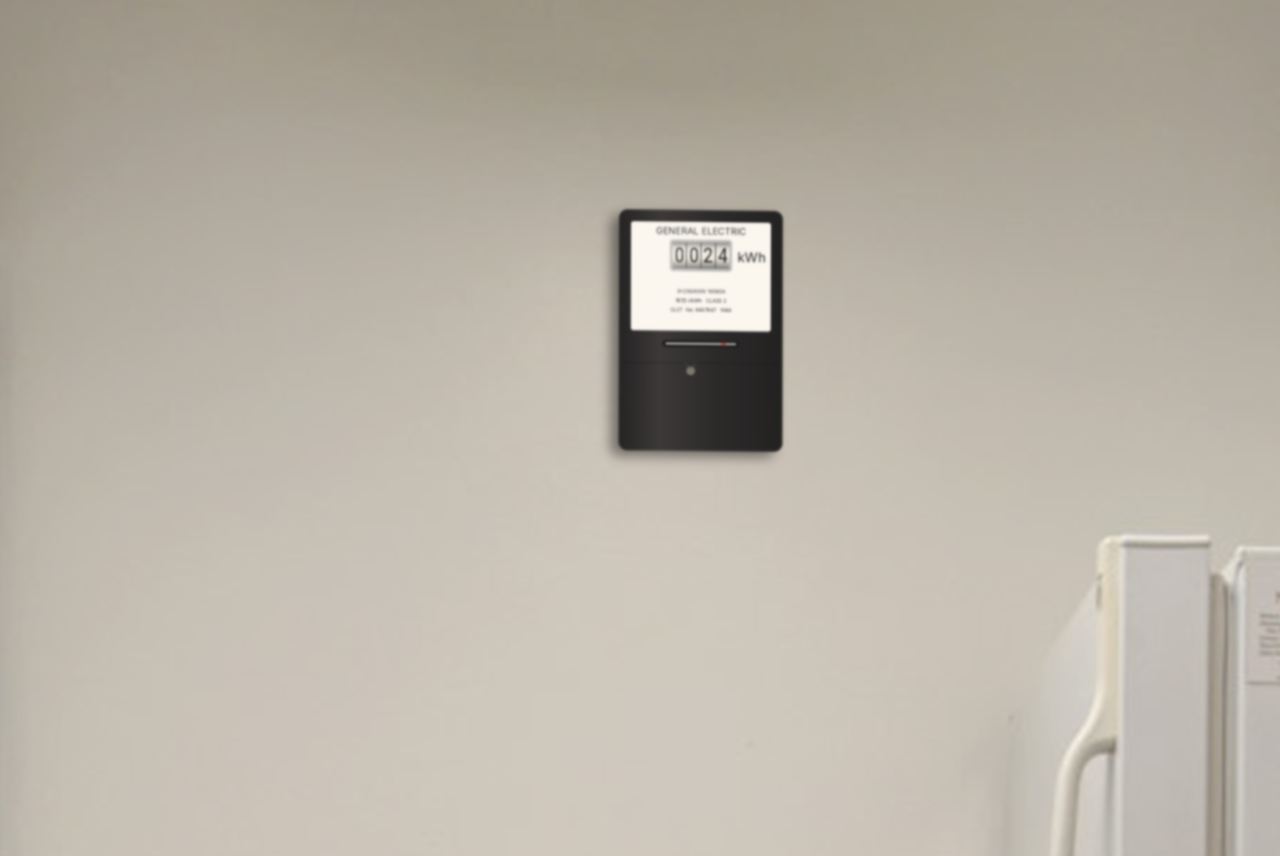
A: 24 kWh
